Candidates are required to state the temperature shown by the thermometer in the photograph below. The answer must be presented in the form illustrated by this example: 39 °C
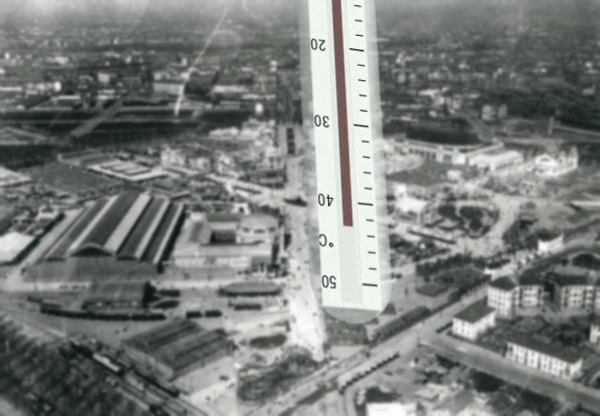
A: 43 °C
